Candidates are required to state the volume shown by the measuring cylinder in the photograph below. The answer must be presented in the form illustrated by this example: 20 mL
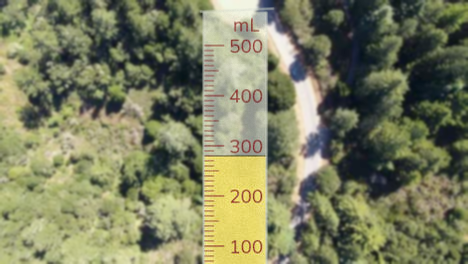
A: 280 mL
